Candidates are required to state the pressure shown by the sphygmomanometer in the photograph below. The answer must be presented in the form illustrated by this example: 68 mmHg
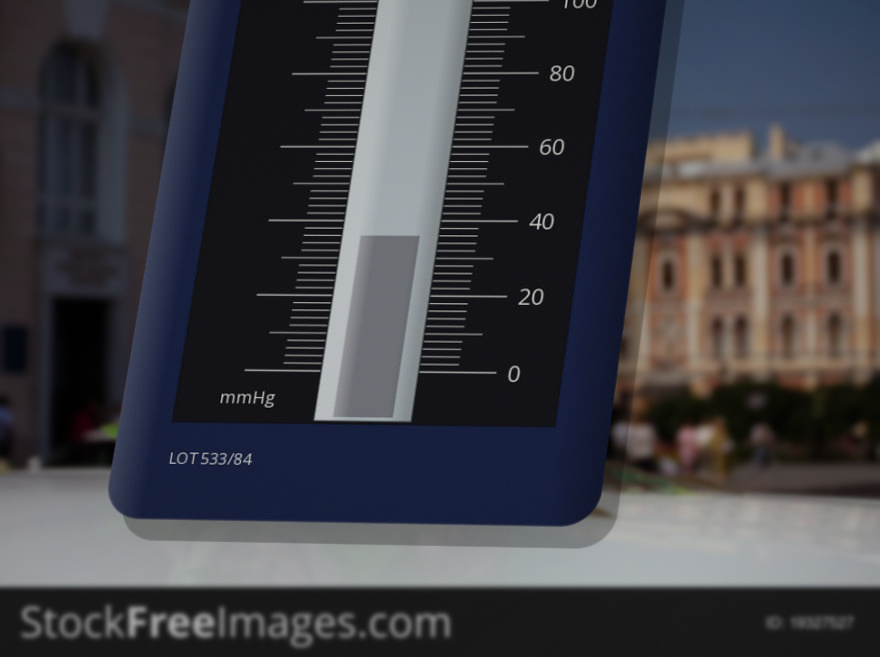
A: 36 mmHg
